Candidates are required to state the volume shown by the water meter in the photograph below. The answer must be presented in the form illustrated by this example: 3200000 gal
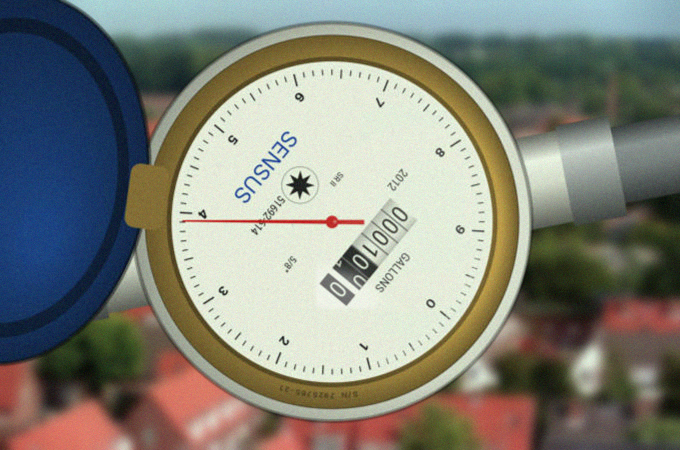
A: 1003.9 gal
